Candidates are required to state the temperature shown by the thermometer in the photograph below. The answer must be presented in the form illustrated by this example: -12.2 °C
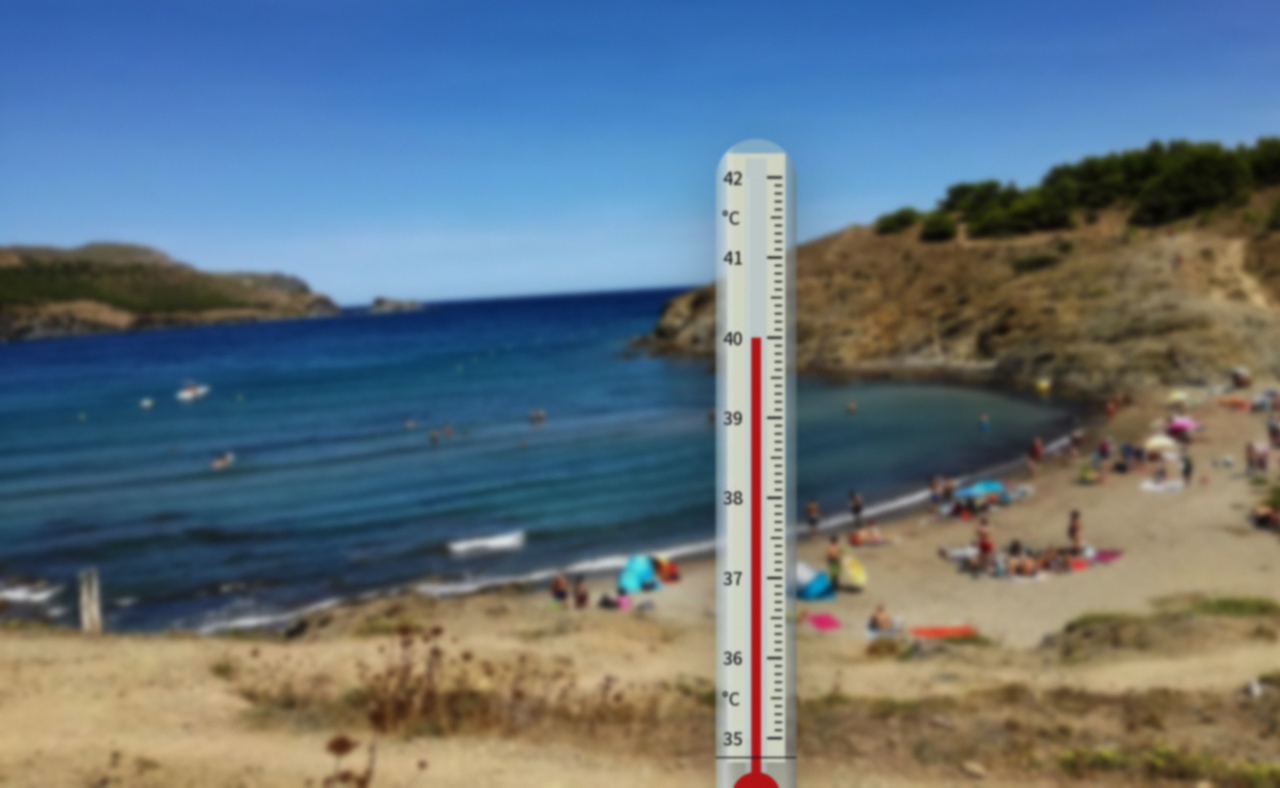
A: 40 °C
